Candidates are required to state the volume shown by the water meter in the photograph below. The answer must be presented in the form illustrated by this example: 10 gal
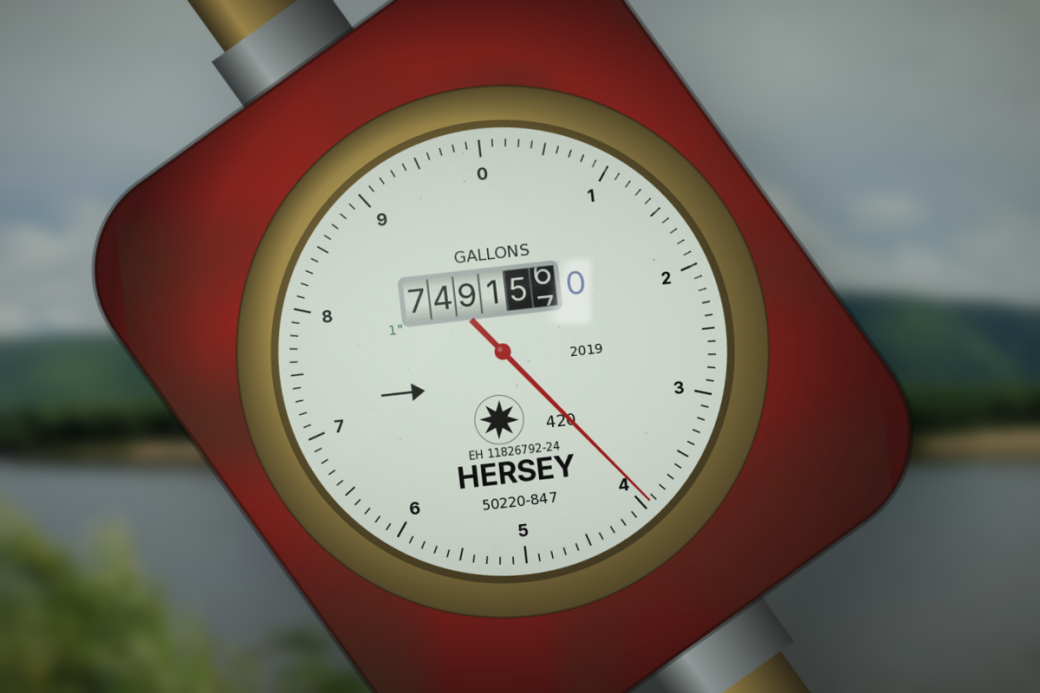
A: 7491563.9 gal
